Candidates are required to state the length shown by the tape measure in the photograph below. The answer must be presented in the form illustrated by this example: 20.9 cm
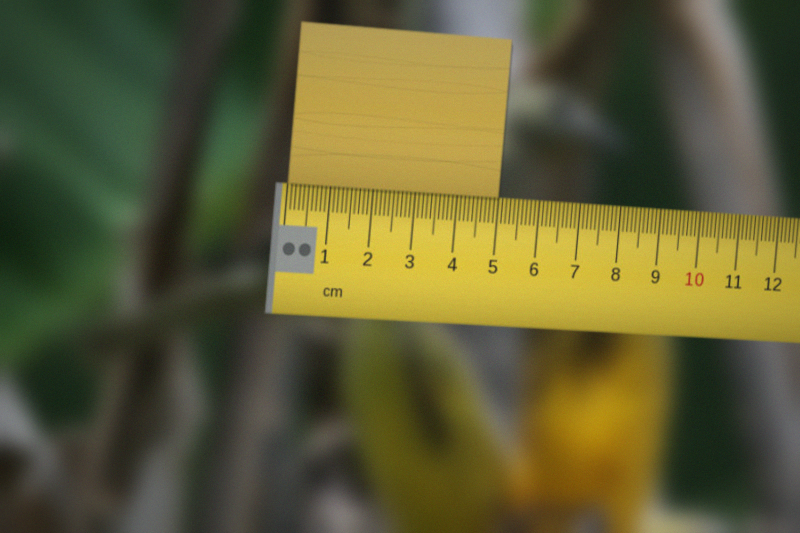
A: 5 cm
